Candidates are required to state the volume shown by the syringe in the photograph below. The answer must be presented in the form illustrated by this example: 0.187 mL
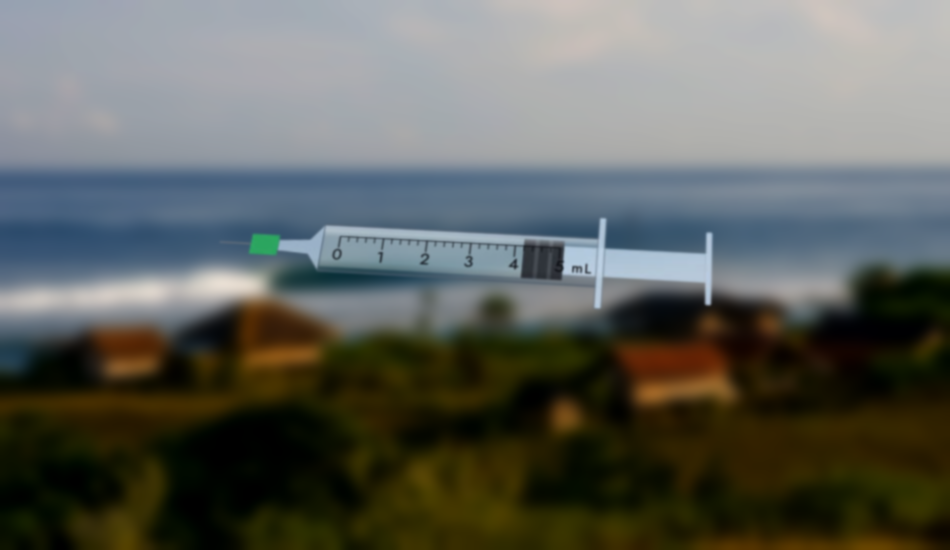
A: 4.2 mL
